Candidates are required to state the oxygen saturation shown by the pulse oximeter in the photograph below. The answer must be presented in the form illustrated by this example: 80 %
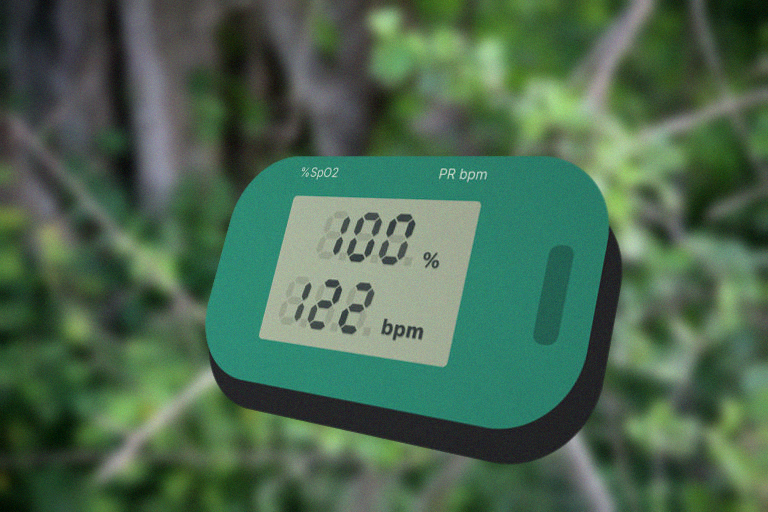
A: 100 %
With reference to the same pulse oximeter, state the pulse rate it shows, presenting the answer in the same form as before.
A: 122 bpm
